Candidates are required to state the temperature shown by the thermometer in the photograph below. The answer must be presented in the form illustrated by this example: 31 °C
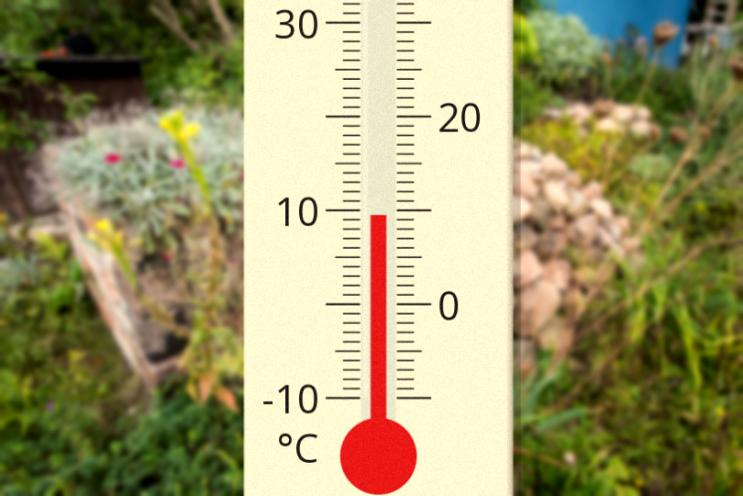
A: 9.5 °C
